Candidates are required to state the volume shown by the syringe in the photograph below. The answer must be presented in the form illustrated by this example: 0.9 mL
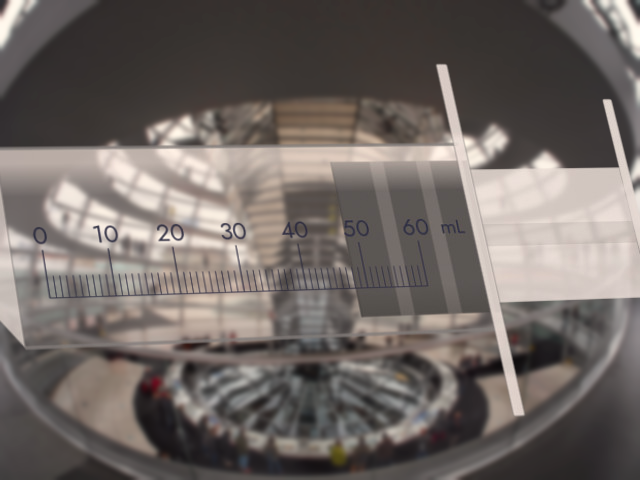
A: 48 mL
